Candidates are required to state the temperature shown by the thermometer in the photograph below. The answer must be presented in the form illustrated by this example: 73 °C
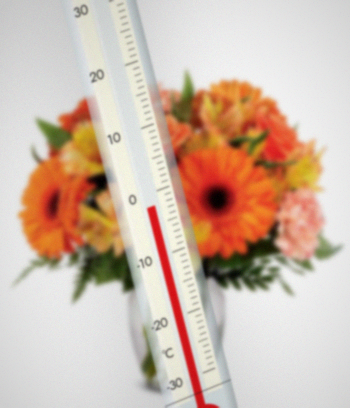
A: -2 °C
